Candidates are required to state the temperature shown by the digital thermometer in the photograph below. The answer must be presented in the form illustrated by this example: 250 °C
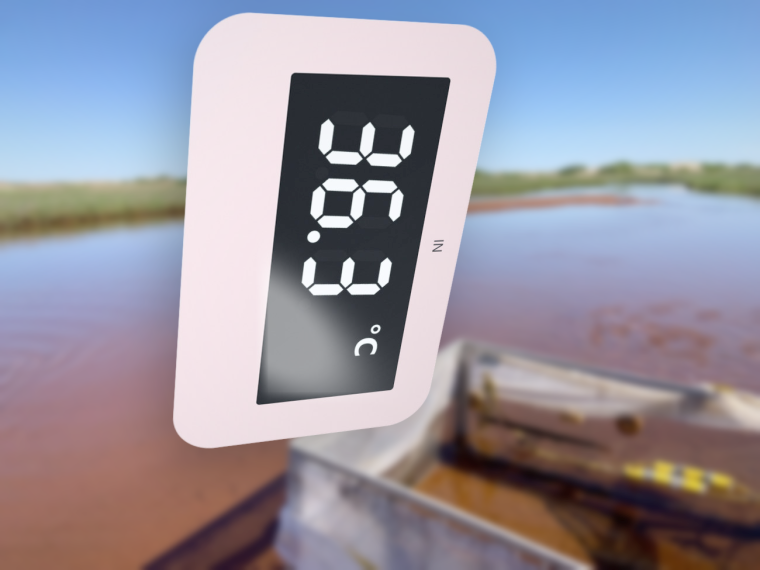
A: 36.3 °C
